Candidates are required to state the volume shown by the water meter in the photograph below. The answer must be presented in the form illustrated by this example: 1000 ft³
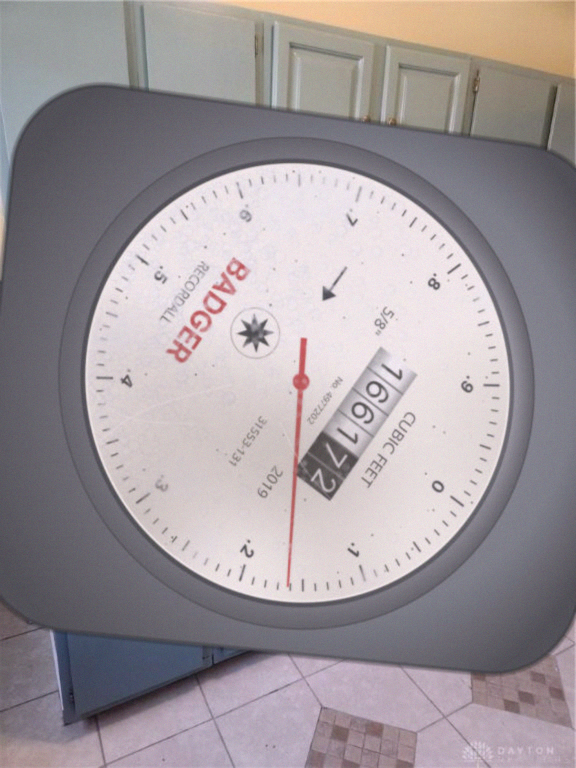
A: 166172.16 ft³
